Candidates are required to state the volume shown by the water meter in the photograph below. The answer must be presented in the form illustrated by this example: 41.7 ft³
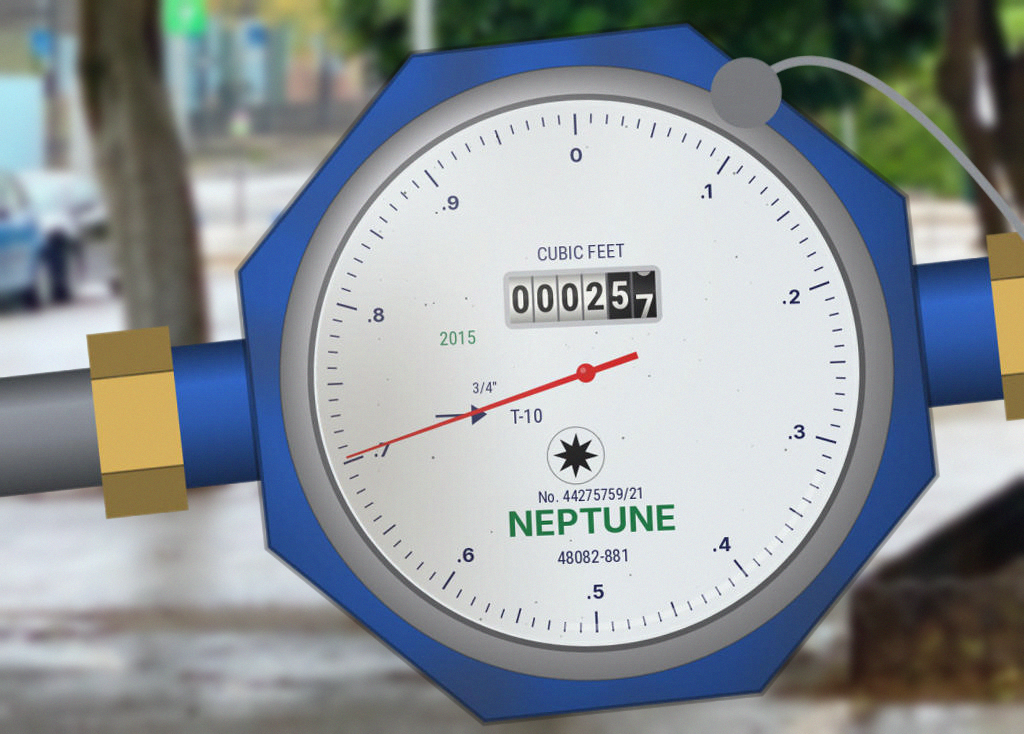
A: 256.70 ft³
